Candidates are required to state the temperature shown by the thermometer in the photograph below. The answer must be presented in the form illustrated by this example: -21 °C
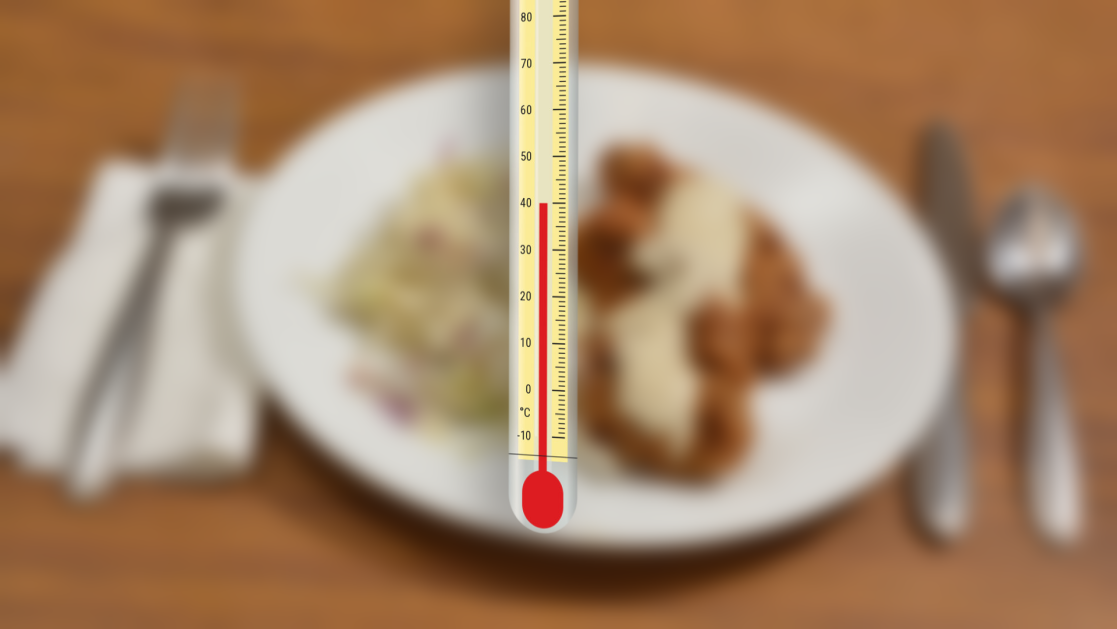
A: 40 °C
